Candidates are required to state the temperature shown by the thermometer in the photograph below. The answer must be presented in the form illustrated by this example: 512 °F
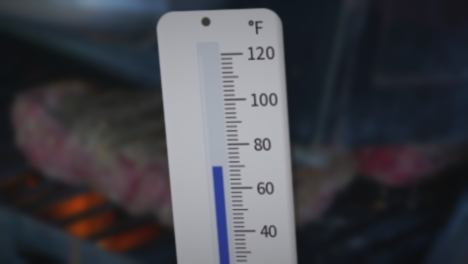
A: 70 °F
